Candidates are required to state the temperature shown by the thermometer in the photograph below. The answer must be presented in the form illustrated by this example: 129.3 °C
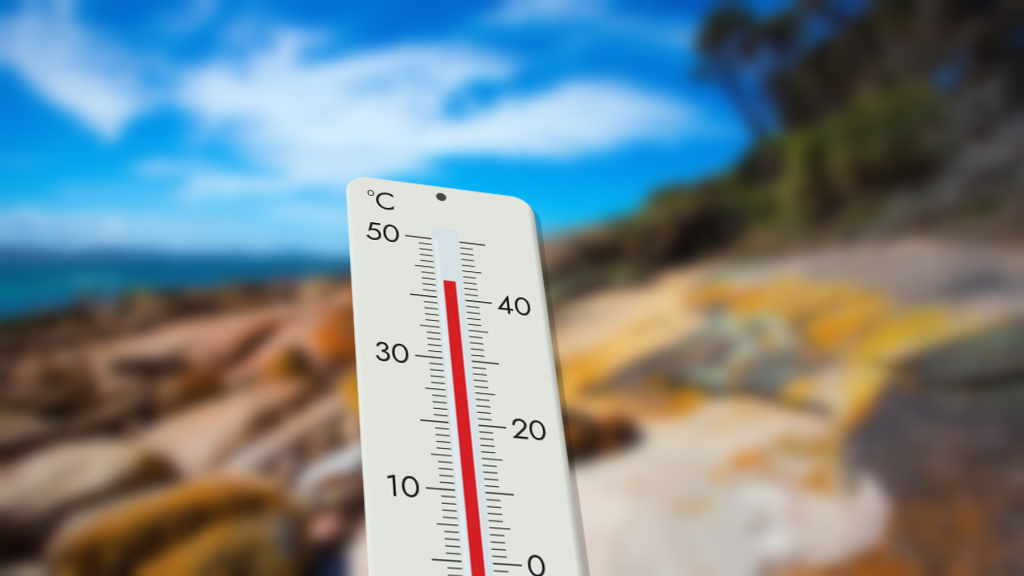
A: 43 °C
